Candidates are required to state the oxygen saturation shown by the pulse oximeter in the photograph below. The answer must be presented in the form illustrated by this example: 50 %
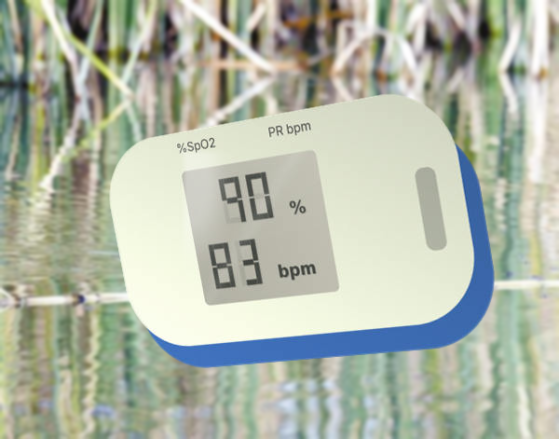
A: 90 %
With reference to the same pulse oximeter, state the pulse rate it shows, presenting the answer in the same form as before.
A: 83 bpm
